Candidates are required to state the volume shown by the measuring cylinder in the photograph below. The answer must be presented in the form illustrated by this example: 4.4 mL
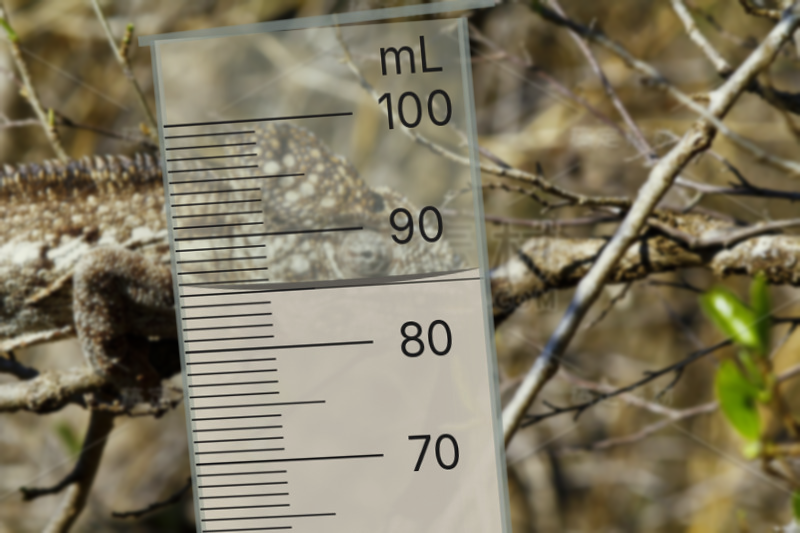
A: 85 mL
